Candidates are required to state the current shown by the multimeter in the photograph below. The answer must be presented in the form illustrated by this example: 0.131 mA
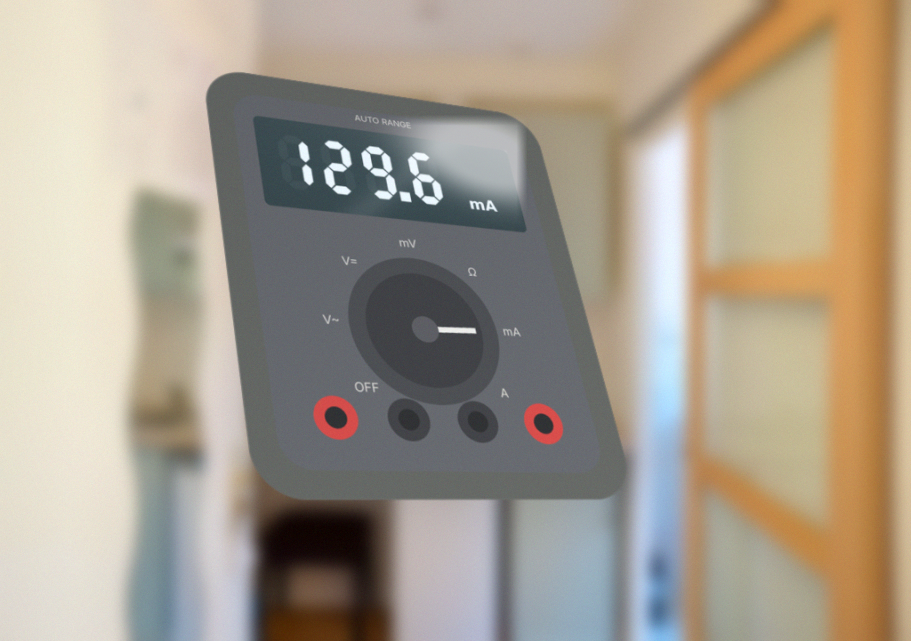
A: 129.6 mA
